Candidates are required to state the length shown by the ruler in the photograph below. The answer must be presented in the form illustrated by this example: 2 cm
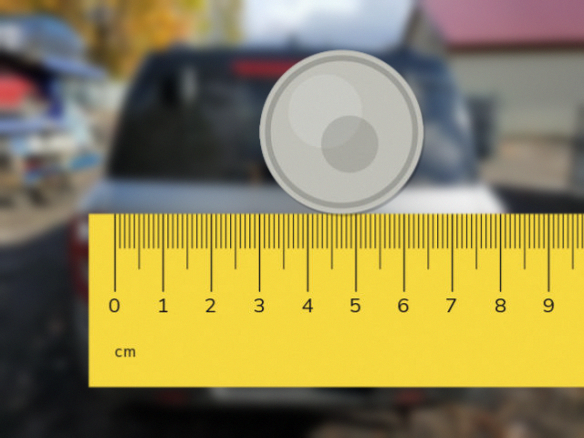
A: 3.4 cm
